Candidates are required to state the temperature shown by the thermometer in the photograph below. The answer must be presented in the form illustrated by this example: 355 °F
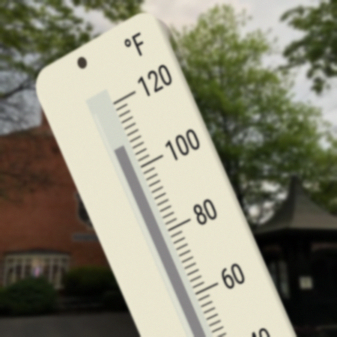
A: 108 °F
